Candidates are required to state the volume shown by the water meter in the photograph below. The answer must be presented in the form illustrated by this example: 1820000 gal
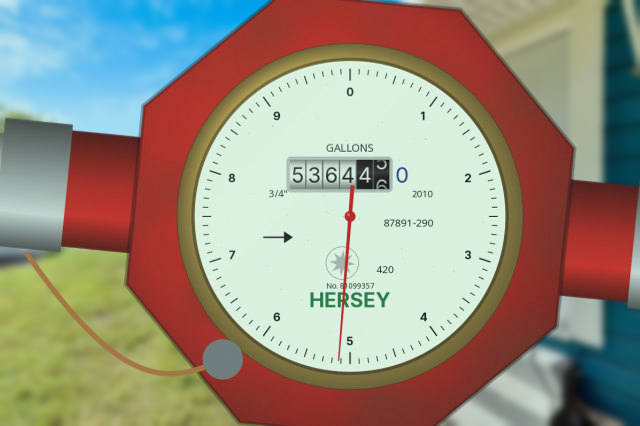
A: 5364455.1 gal
